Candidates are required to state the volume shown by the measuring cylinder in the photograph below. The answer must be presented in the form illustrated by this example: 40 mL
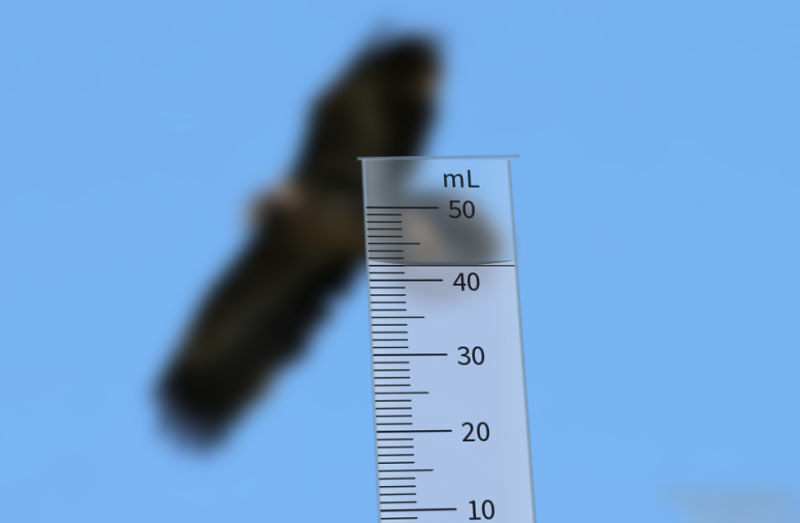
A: 42 mL
